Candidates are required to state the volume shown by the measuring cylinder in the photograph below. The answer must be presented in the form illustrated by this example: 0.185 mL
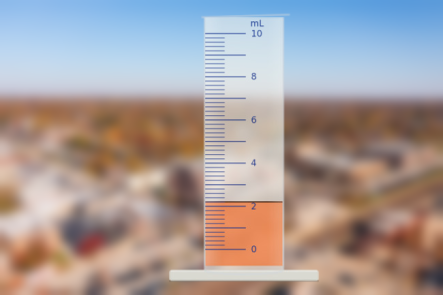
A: 2.2 mL
